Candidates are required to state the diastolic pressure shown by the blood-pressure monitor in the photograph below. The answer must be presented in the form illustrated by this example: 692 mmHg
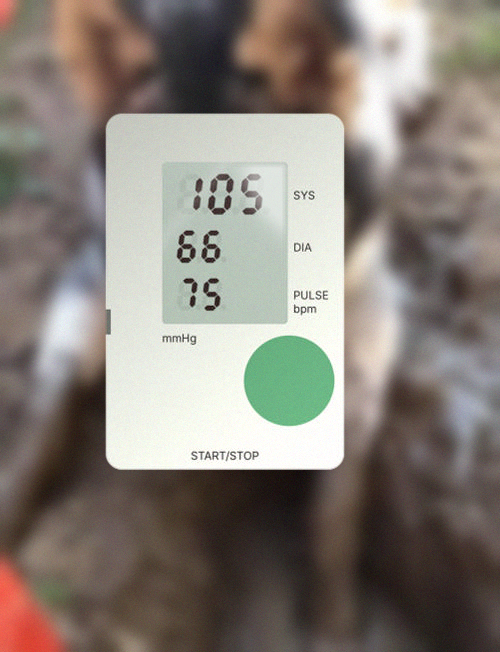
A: 66 mmHg
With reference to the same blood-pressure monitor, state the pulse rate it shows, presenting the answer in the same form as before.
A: 75 bpm
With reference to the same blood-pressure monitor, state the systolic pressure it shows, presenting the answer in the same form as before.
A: 105 mmHg
